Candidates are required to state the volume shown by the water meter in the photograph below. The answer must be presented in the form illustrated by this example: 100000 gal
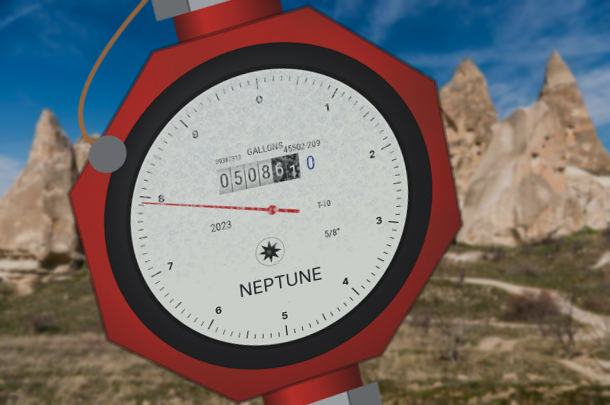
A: 508607.9 gal
